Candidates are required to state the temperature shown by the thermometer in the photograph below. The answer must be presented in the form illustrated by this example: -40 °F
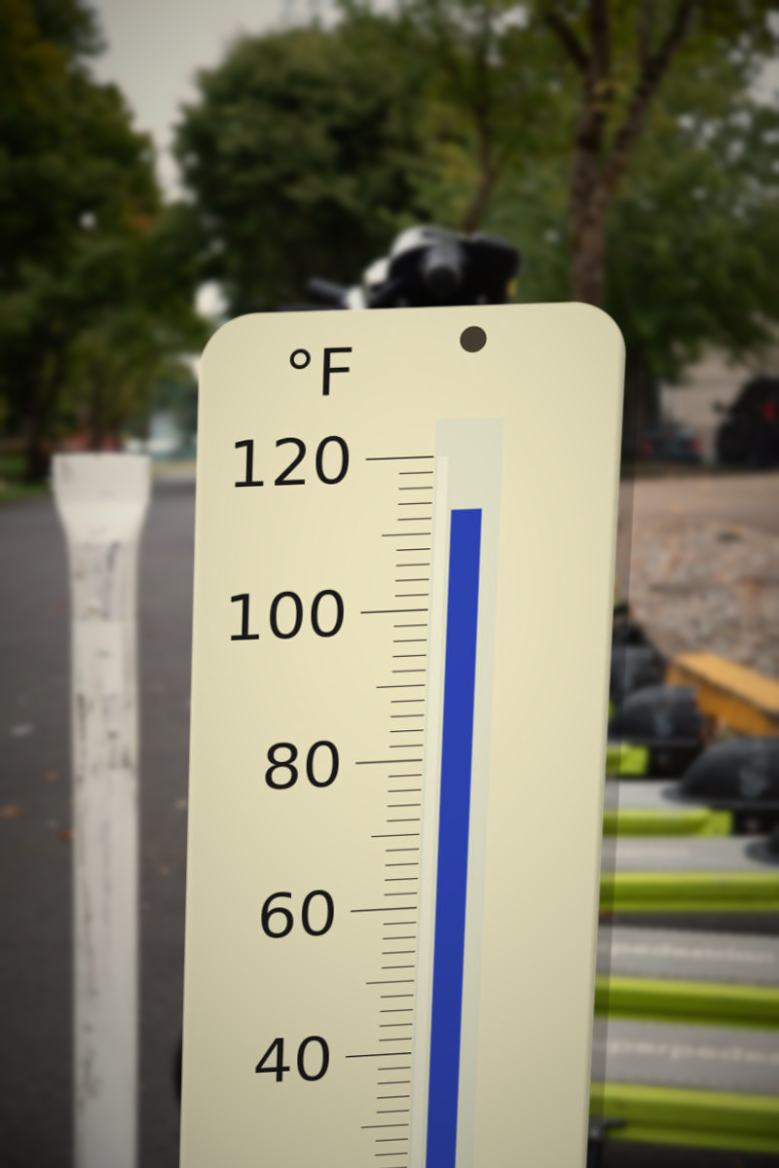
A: 113 °F
